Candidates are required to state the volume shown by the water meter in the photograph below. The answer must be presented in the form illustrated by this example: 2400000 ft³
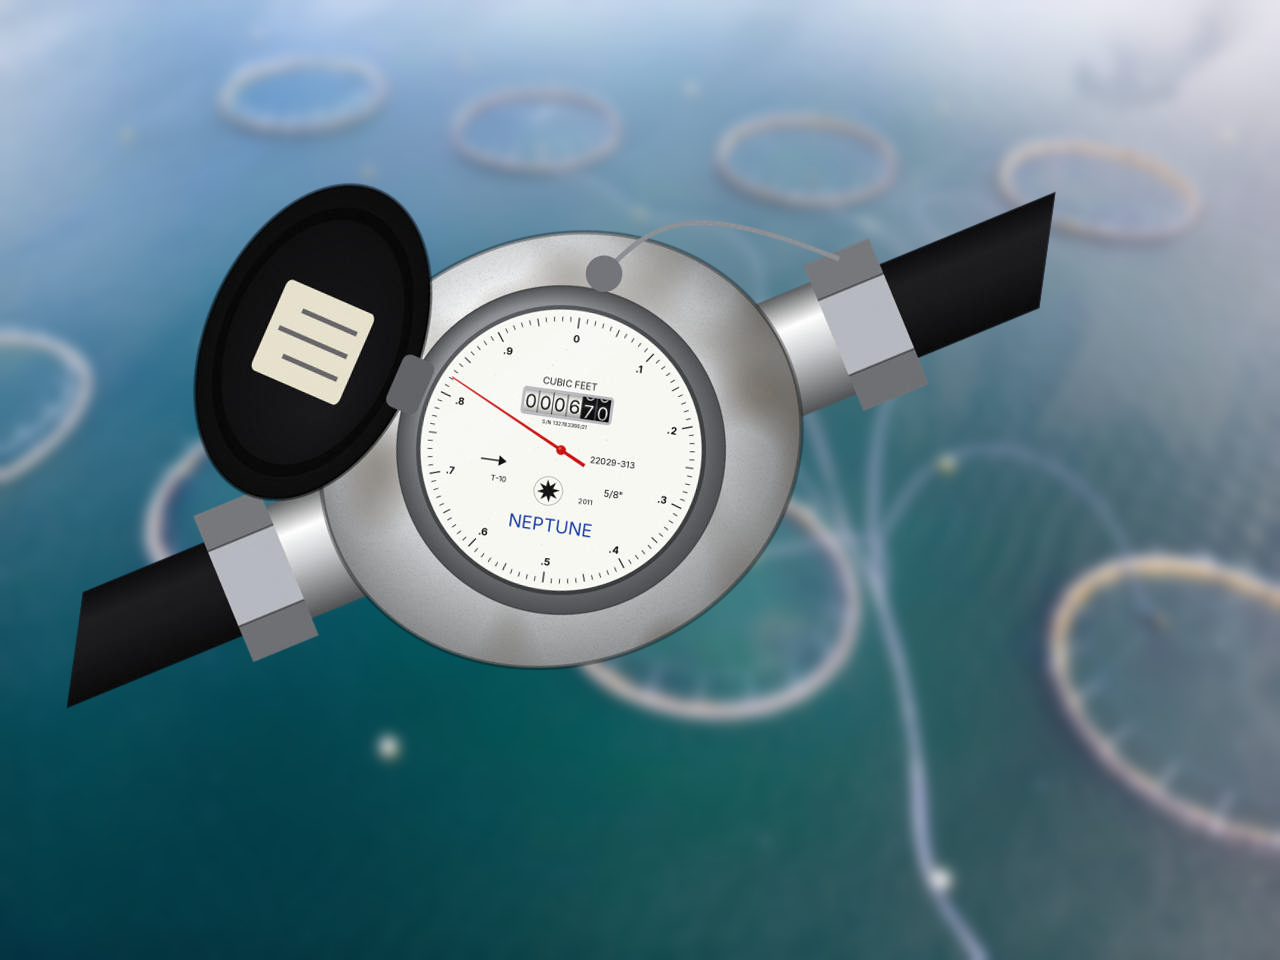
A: 669.82 ft³
